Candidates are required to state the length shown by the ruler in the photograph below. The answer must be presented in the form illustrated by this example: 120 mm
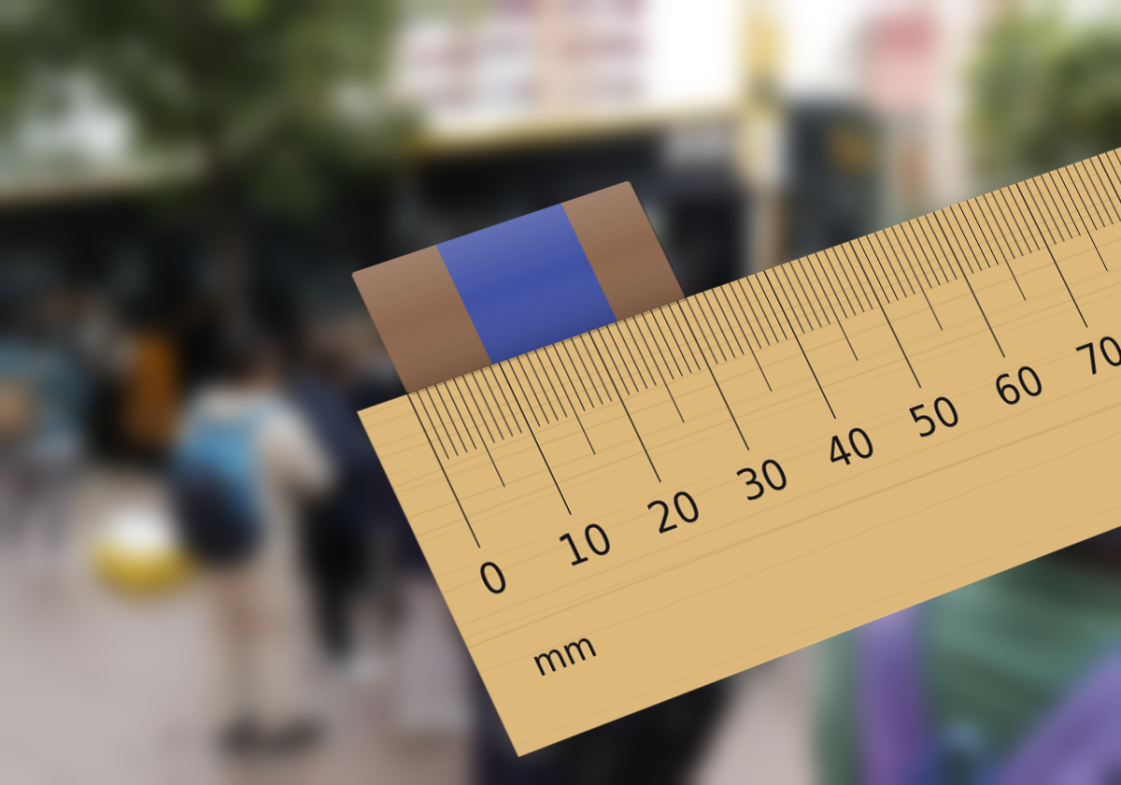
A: 31 mm
